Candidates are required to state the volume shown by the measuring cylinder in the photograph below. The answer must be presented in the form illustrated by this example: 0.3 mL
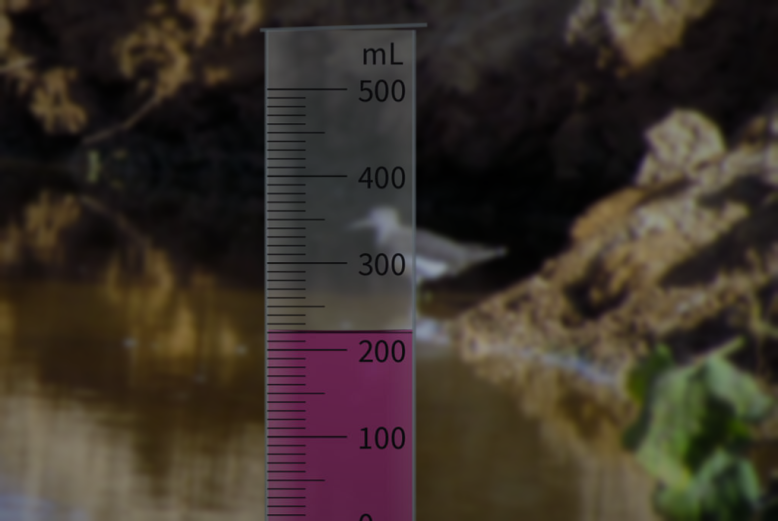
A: 220 mL
